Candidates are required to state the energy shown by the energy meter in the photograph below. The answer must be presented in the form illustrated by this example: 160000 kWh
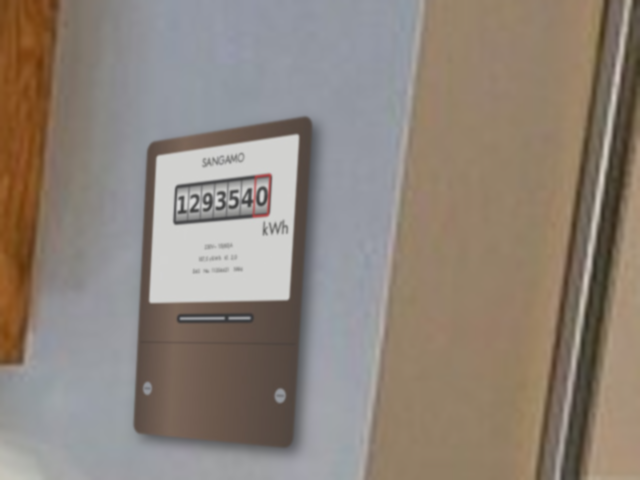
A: 129354.0 kWh
